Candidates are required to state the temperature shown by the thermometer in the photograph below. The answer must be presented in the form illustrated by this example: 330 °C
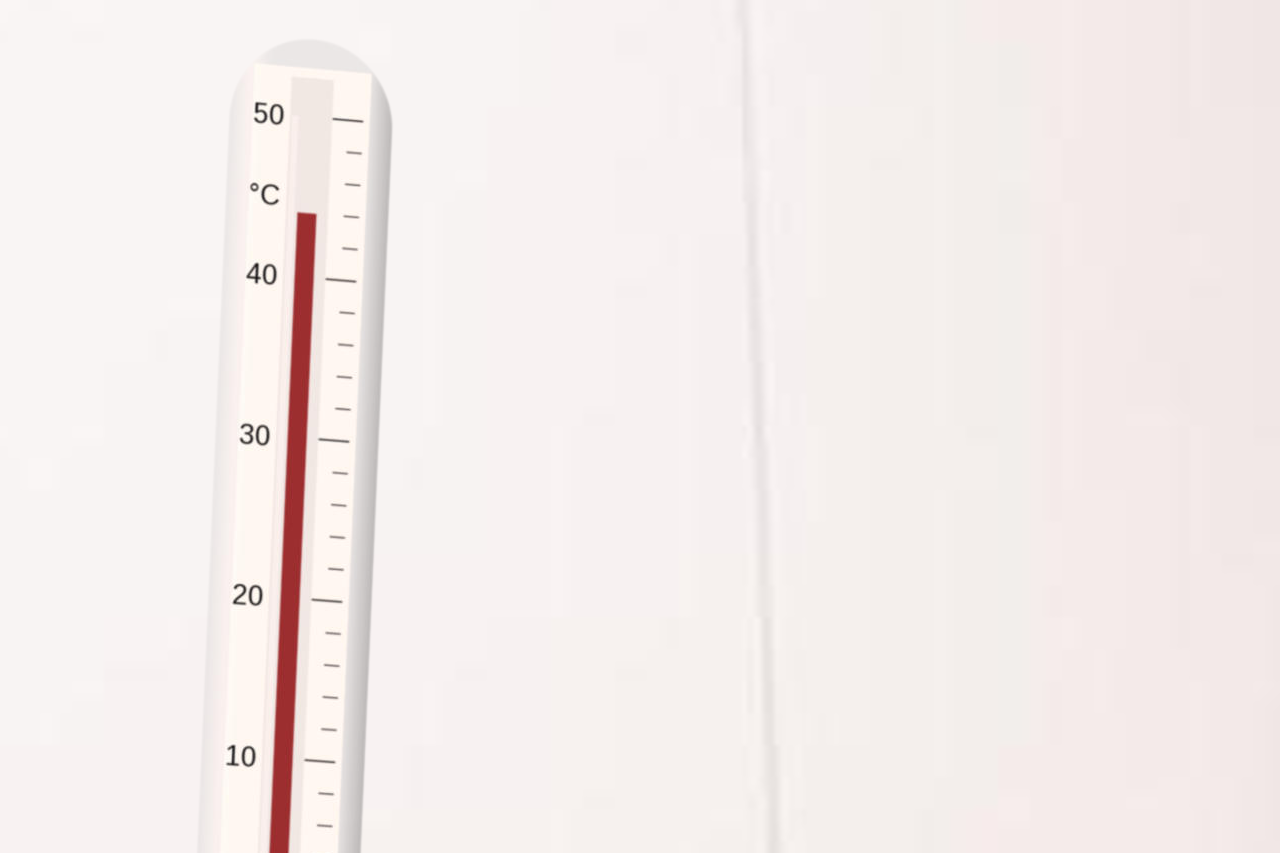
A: 44 °C
